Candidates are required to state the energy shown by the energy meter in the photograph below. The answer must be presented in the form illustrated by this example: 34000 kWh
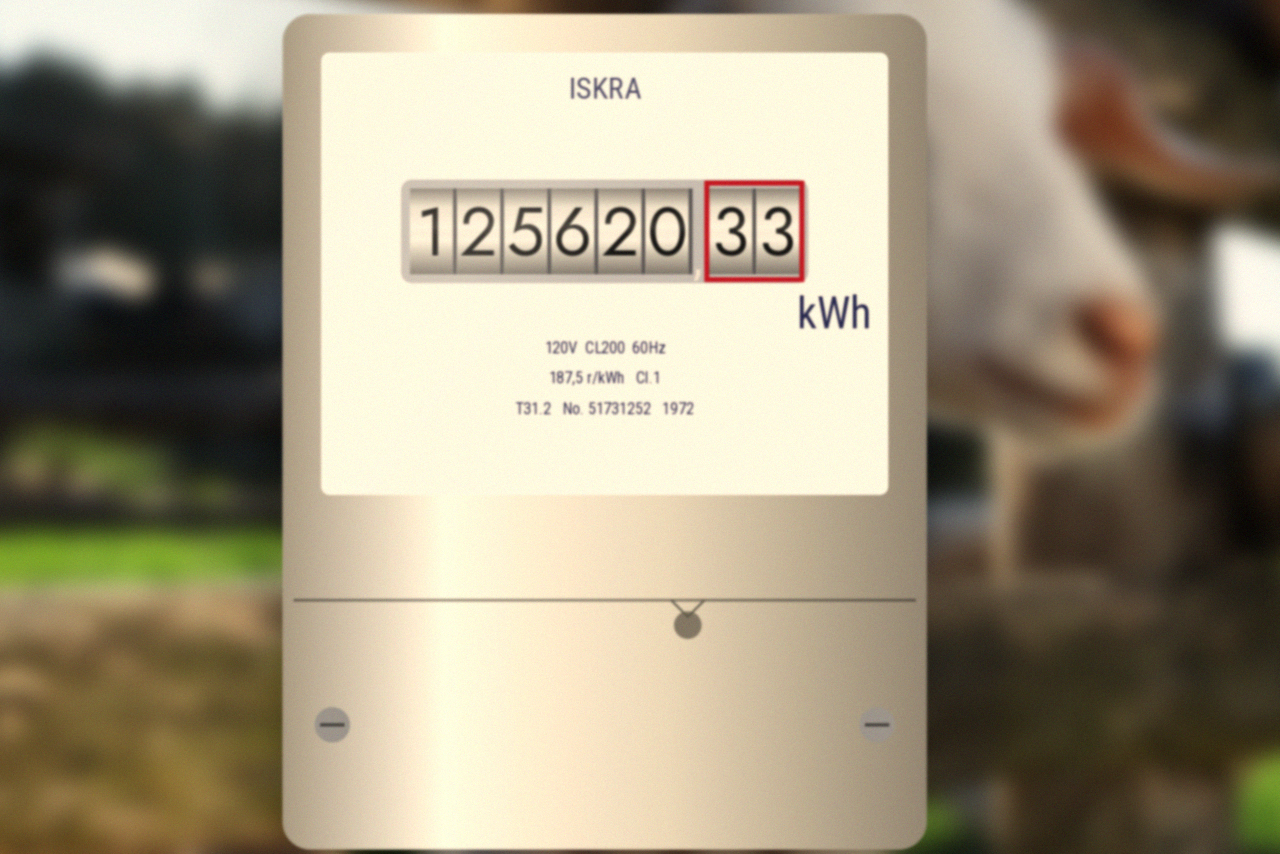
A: 125620.33 kWh
